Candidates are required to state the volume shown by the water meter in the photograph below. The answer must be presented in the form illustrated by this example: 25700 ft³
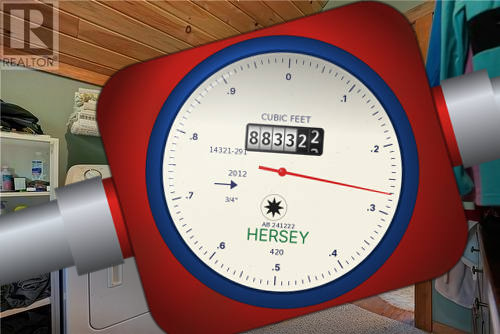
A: 883322.27 ft³
